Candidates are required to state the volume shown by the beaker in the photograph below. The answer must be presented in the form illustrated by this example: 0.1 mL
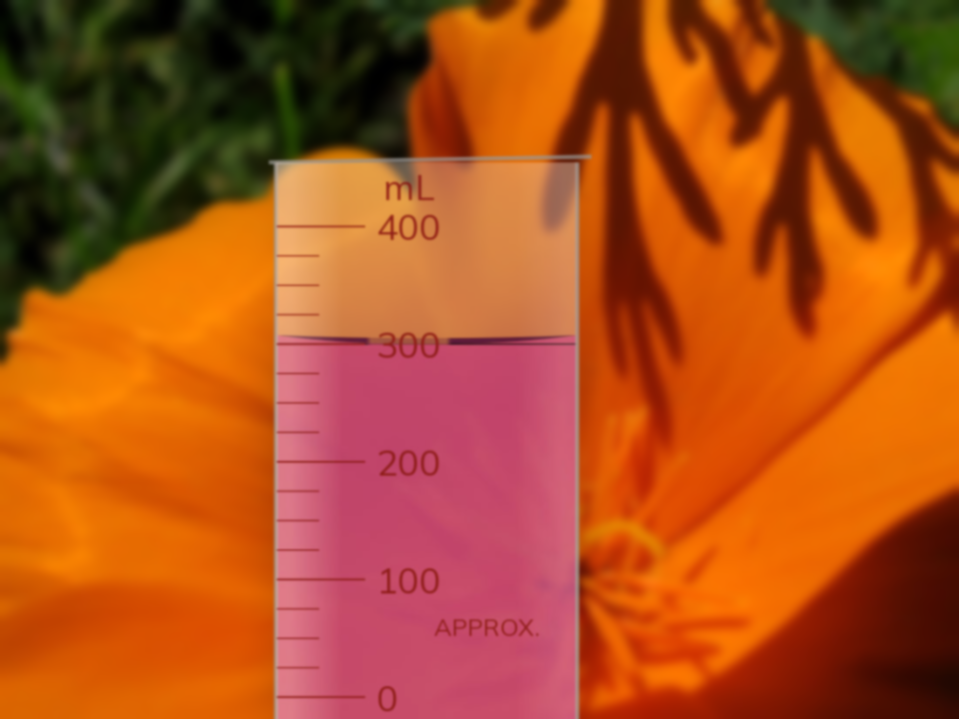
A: 300 mL
